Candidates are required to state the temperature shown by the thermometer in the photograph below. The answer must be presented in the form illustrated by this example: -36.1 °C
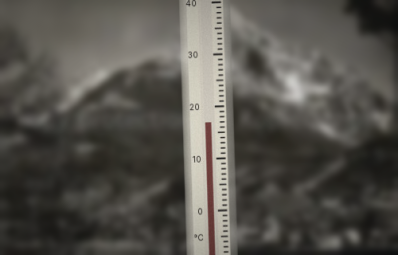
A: 17 °C
